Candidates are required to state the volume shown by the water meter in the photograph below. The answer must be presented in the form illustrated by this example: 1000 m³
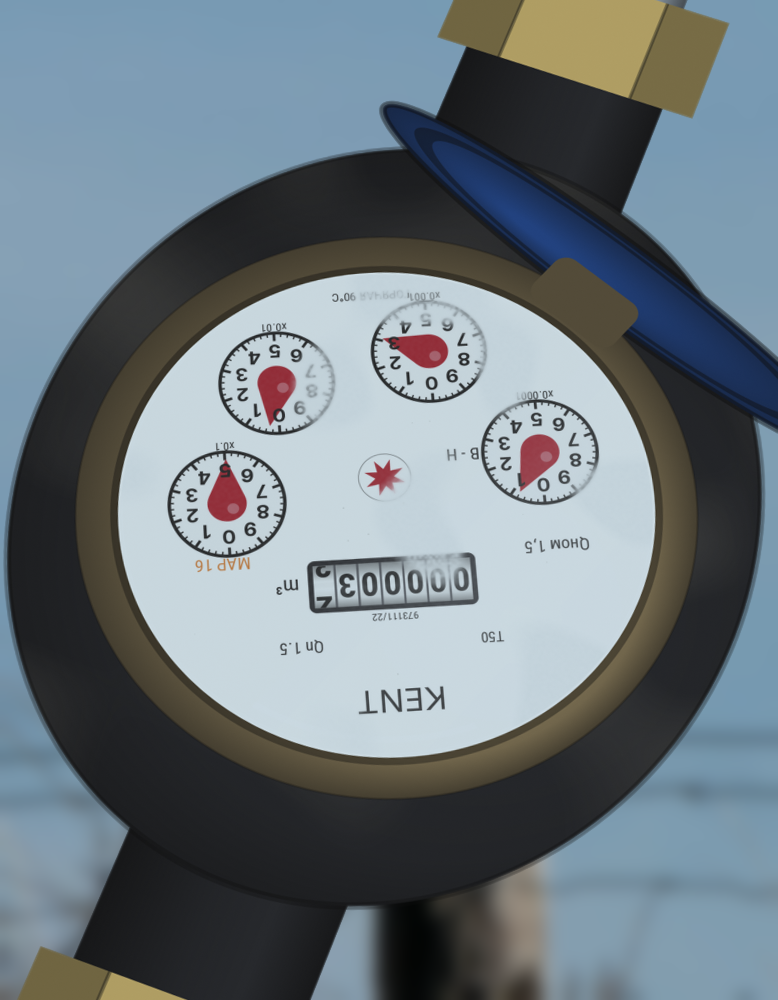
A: 32.5030 m³
